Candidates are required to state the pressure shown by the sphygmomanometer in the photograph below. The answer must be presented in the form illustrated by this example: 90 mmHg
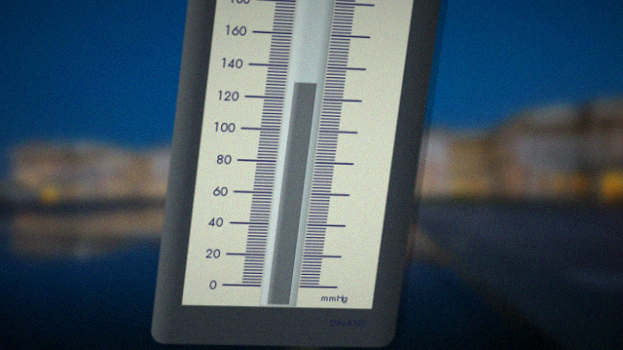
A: 130 mmHg
